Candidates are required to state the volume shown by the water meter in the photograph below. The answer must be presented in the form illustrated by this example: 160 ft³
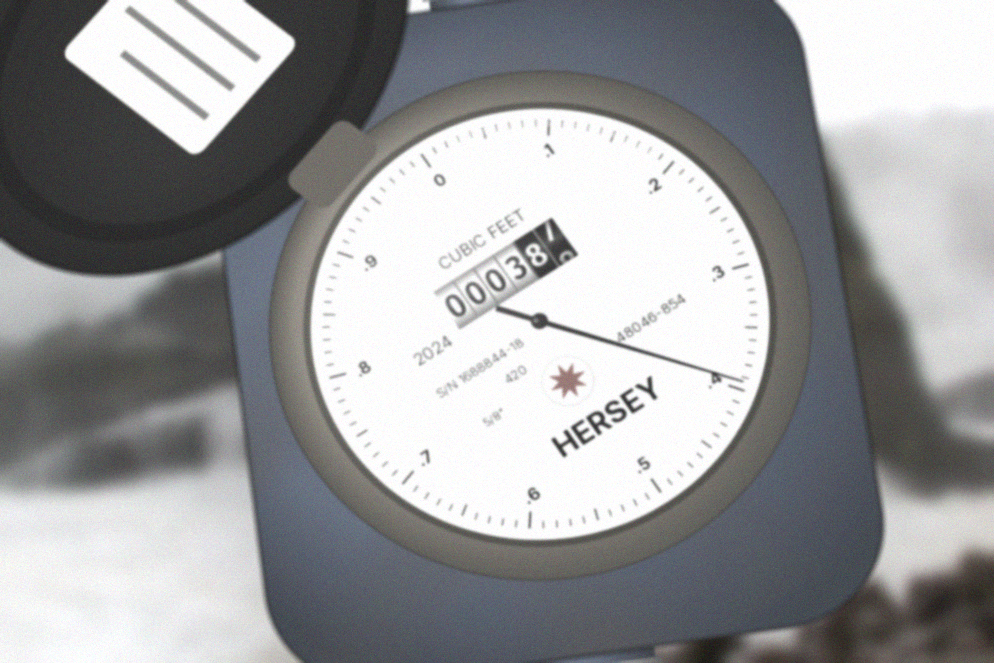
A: 387.39 ft³
